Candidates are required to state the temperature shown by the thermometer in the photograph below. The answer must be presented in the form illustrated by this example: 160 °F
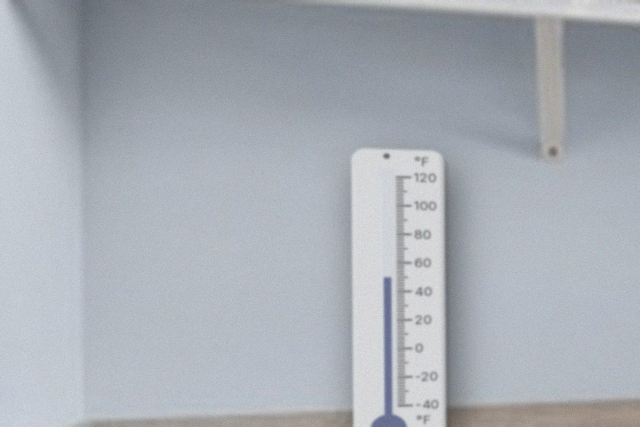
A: 50 °F
